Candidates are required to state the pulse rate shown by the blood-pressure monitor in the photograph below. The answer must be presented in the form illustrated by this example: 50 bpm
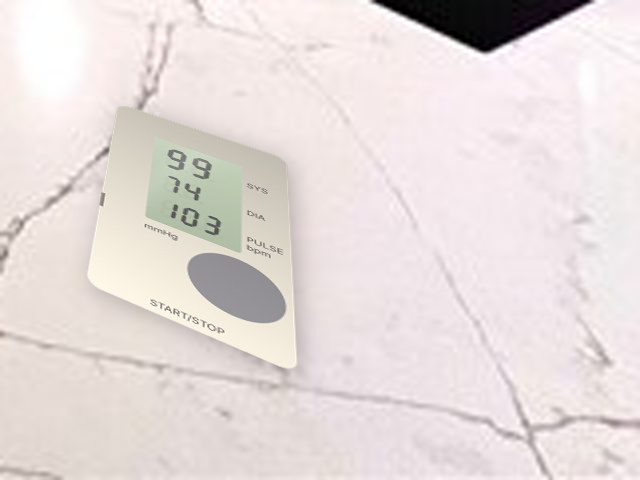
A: 103 bpm
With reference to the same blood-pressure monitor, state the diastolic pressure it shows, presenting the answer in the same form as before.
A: 74 mmHg
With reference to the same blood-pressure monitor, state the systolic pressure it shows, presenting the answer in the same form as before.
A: 99 mmHg
